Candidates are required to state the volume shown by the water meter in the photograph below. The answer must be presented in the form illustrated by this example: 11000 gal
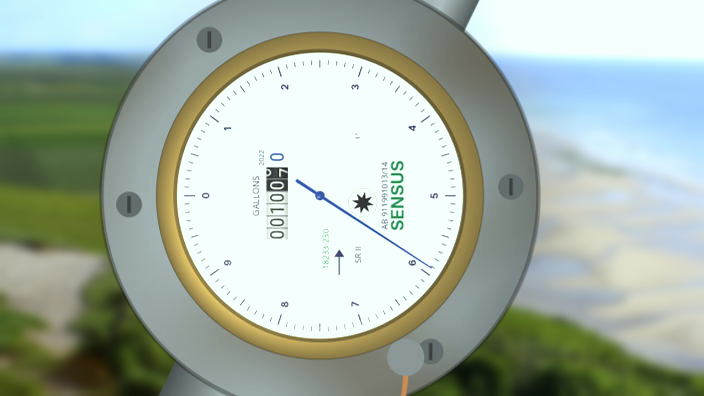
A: 10065.9 gal
